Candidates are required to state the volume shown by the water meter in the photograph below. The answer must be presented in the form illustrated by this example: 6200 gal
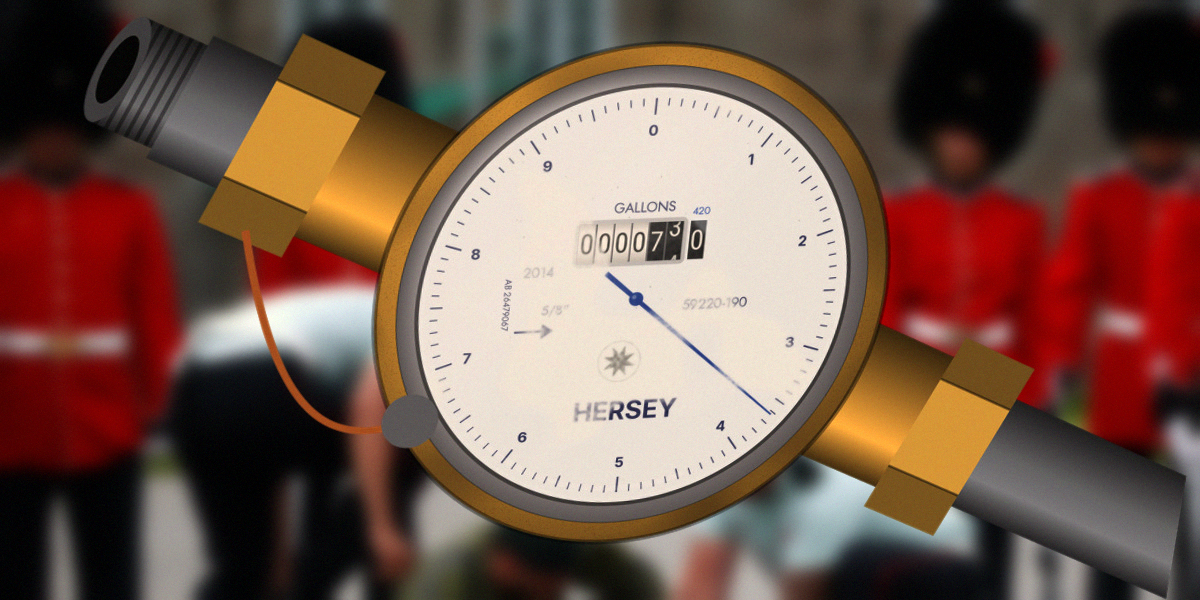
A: 733.6 gal
